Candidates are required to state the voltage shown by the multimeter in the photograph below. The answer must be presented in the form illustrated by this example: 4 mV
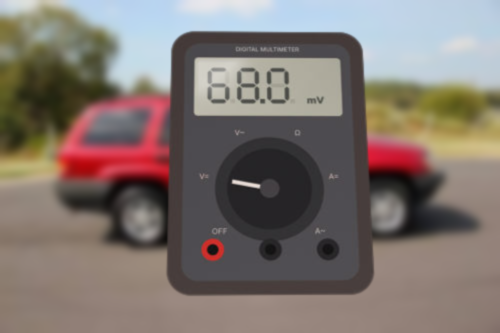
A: 68.0 mV
